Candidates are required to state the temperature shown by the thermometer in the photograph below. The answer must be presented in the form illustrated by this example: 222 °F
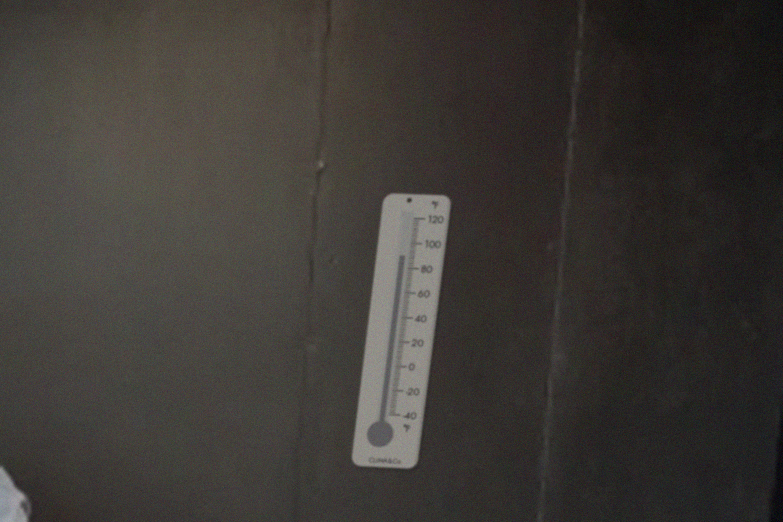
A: 90 °F
